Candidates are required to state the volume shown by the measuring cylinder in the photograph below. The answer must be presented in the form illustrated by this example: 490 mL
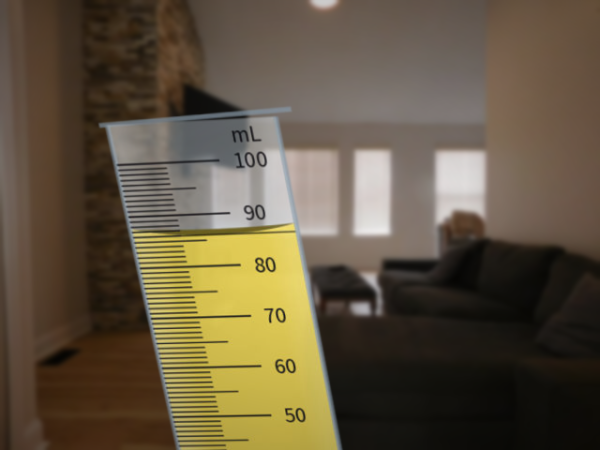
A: 86 mL
